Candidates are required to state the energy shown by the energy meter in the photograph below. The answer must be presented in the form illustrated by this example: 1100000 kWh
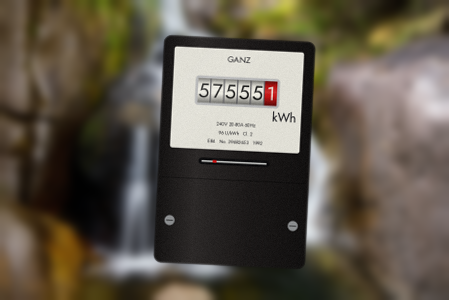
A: 57555.1 kWh
